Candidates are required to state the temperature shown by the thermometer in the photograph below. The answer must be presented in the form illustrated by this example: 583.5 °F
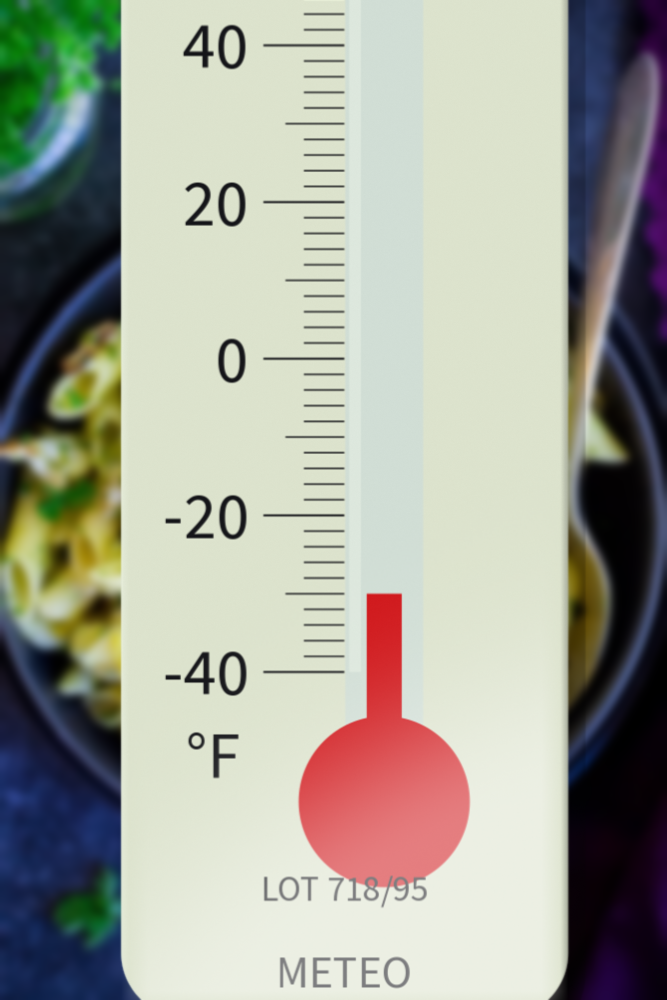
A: -30 °F
